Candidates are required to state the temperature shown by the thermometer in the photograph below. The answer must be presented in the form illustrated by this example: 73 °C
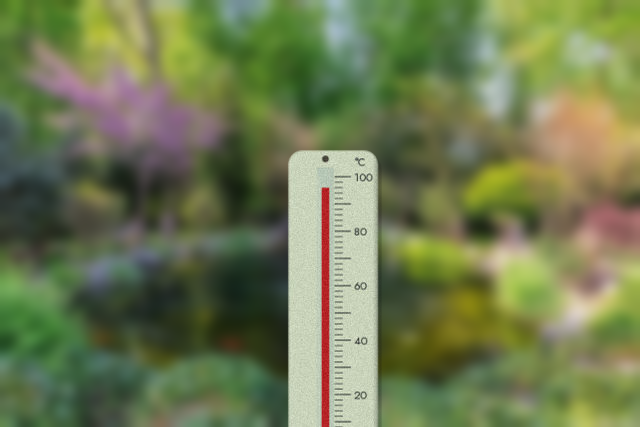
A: 96 °C
